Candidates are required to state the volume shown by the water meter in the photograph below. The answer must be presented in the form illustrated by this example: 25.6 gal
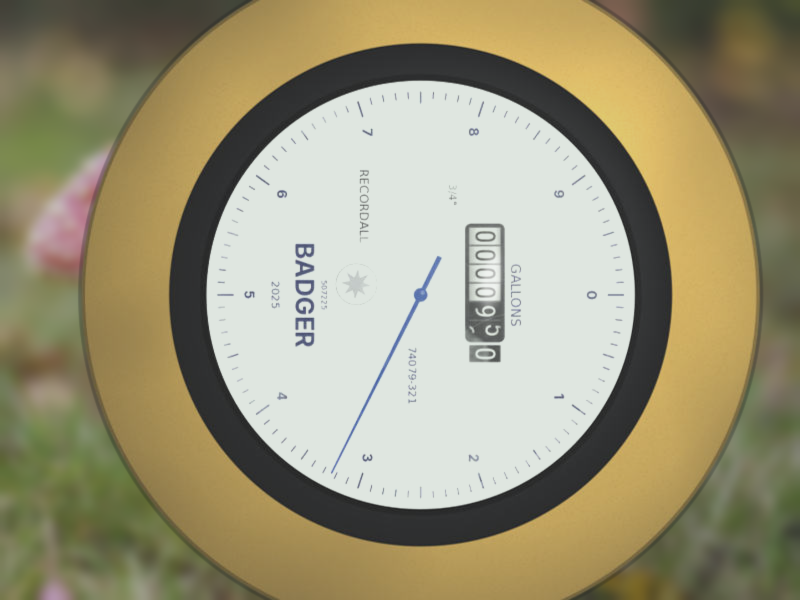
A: 953.2 gal
